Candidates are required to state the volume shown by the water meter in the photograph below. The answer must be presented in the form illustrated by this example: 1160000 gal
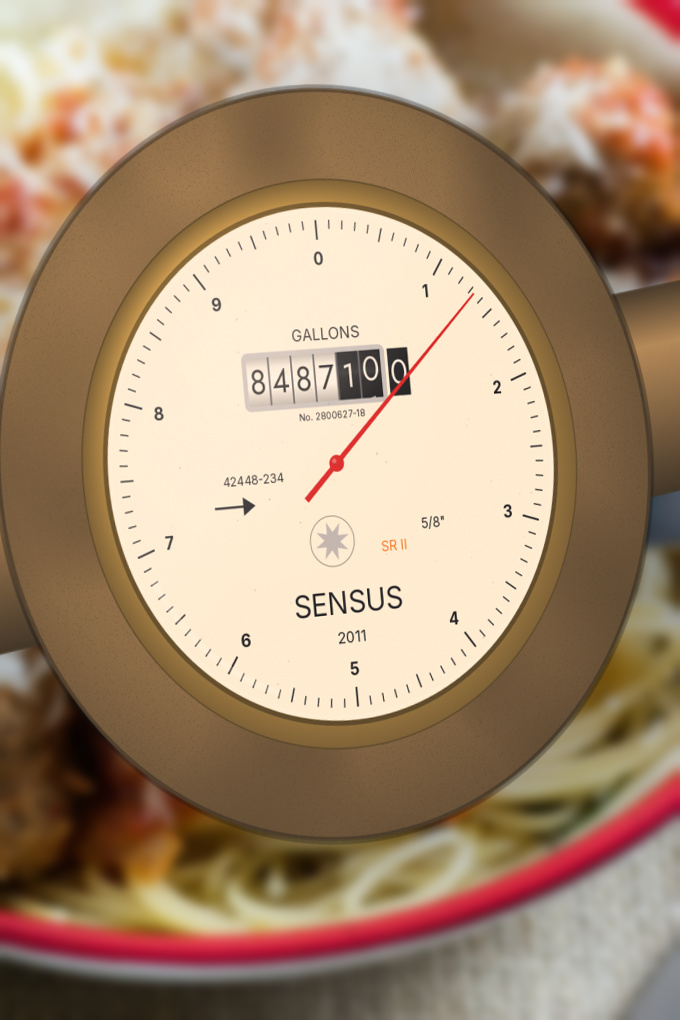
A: 8487101.3 gal
